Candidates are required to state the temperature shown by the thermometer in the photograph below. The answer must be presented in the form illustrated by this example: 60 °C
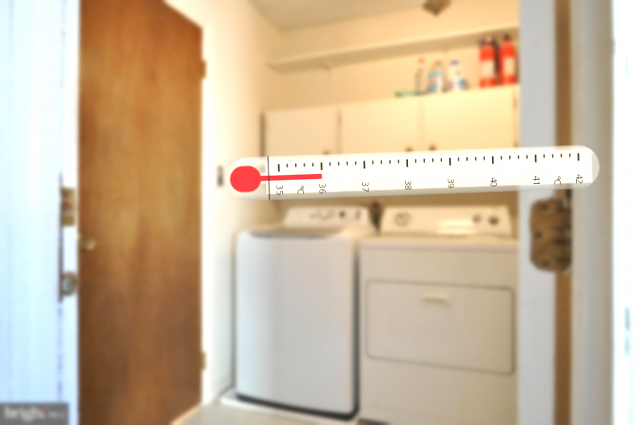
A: 36 °C
